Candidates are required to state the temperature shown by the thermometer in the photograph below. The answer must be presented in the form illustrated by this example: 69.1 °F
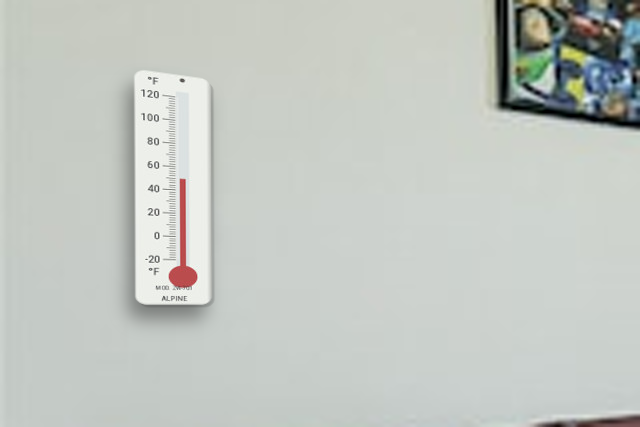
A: 50 °F
